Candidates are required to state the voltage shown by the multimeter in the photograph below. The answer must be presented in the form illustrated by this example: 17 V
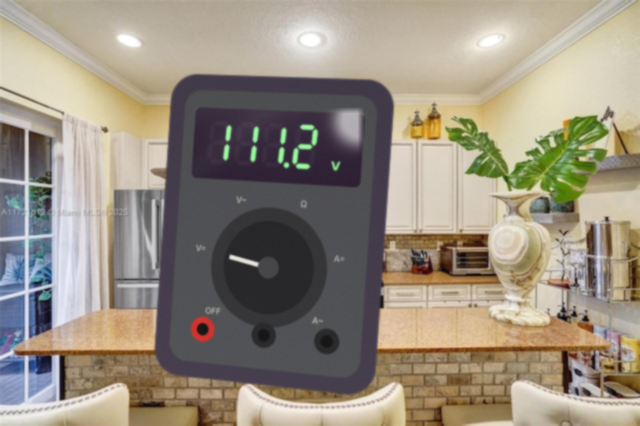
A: 111.2 V
